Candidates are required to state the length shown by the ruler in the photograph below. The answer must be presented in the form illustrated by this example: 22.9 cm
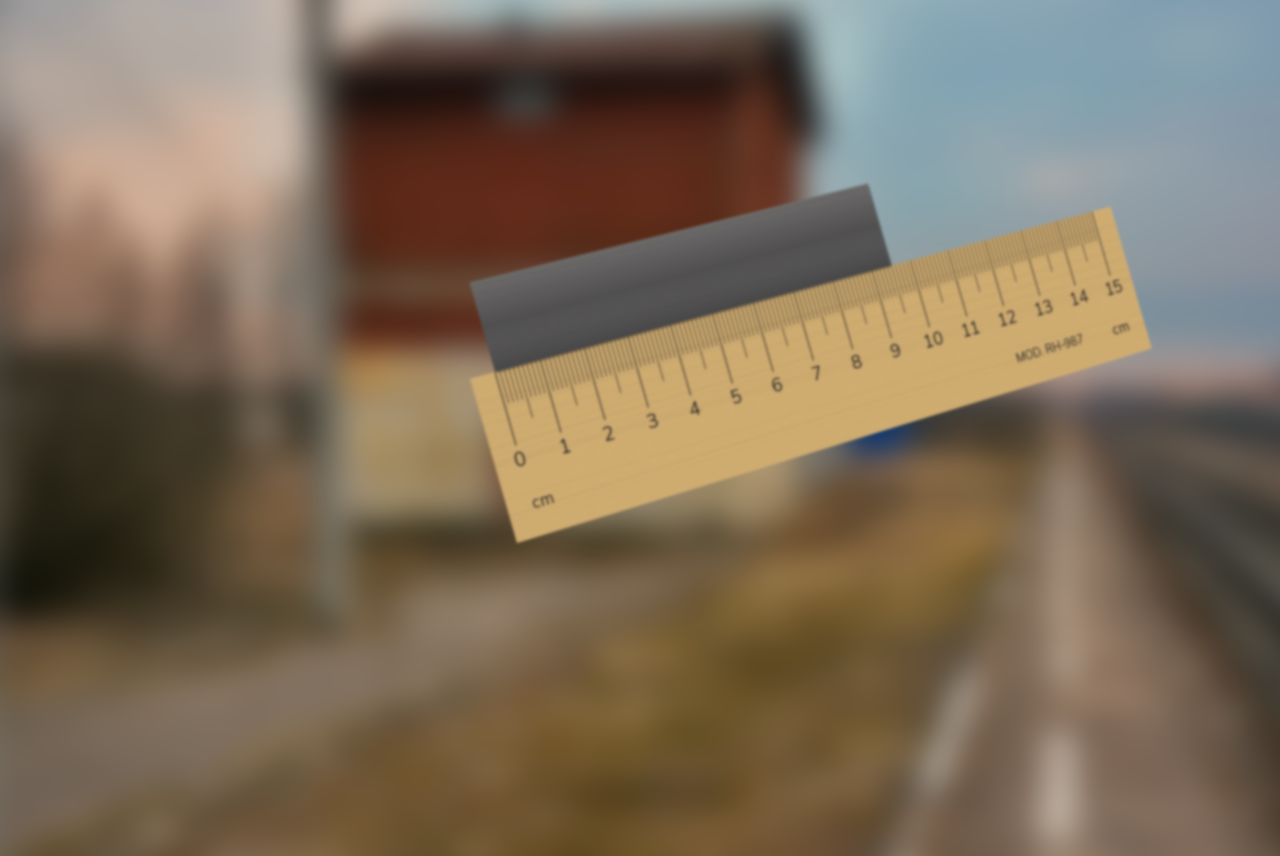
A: 9.5 cm
